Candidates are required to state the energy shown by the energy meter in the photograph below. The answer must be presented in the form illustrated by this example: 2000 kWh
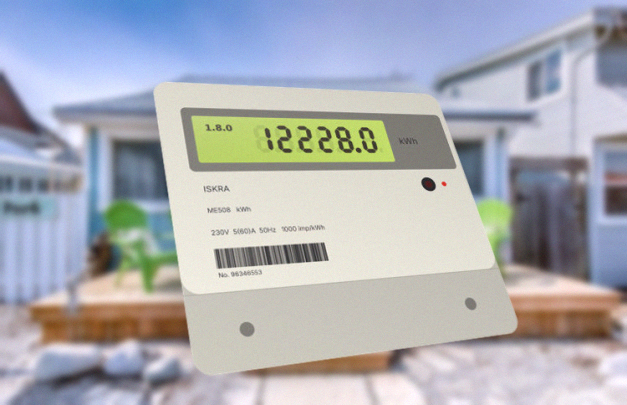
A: 12228.0 kWh
